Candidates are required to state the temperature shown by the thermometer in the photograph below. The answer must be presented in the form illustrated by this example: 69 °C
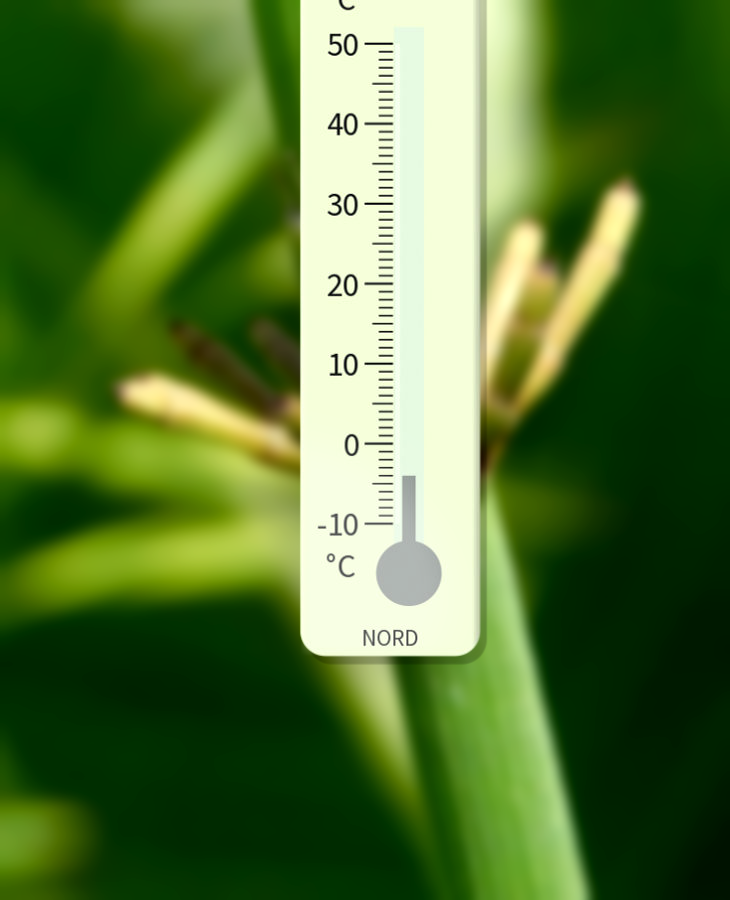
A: -4 °C
